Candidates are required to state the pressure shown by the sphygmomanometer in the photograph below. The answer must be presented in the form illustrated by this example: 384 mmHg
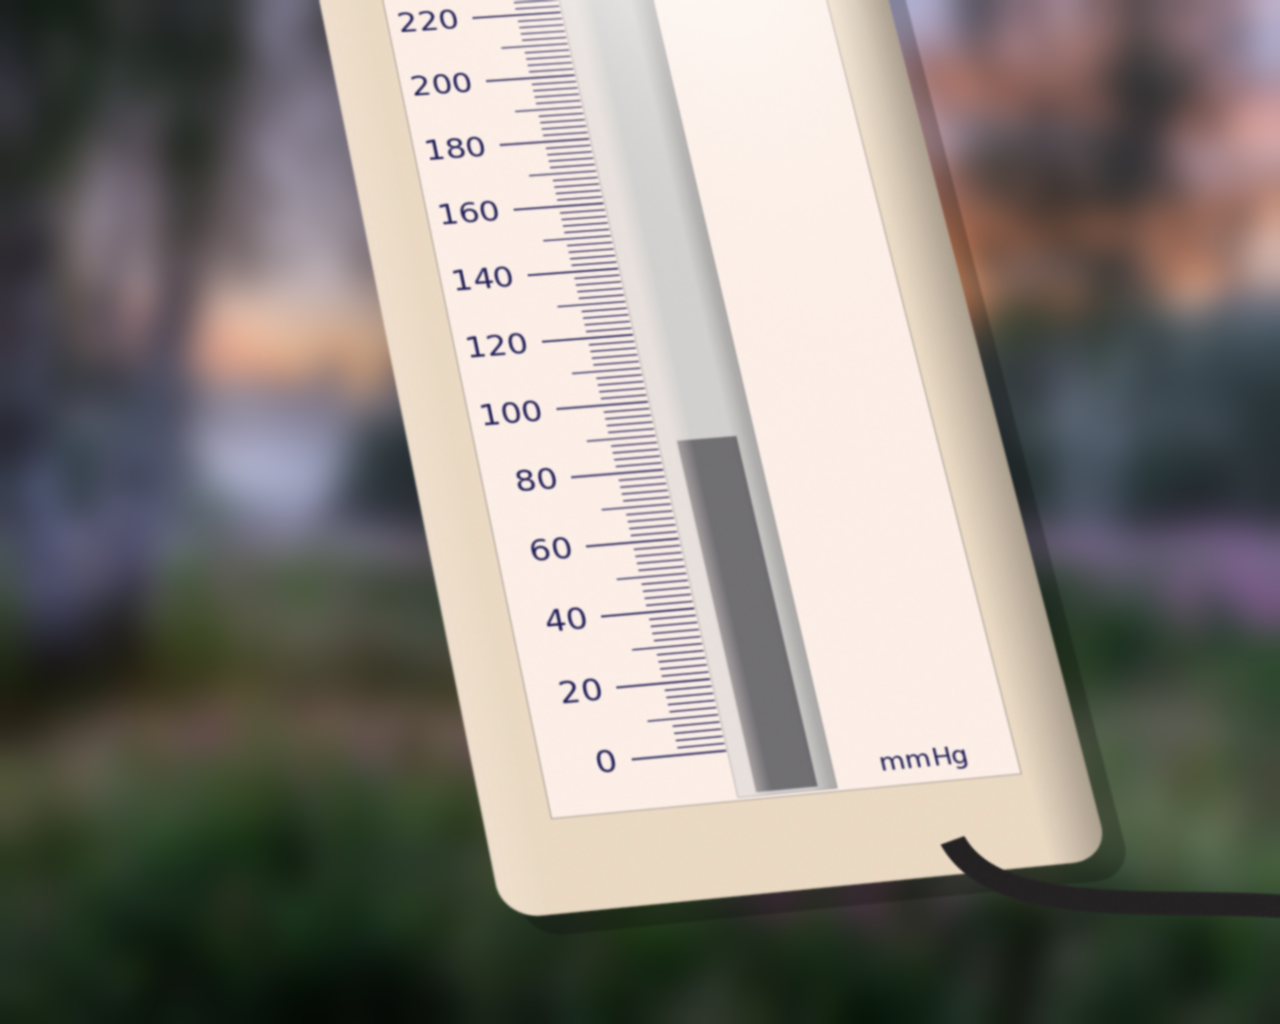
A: 88 mmHg
